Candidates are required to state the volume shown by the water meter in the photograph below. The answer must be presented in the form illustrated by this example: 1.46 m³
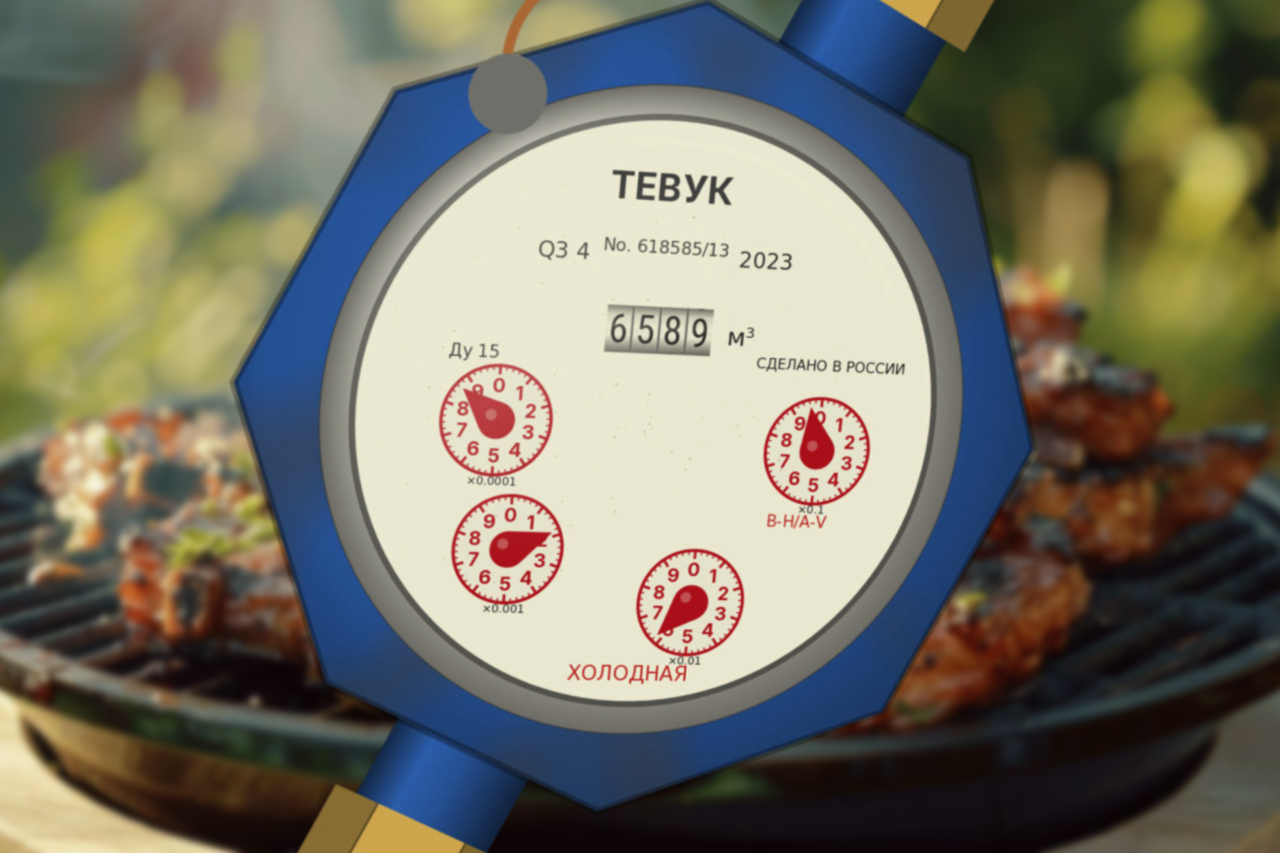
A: 6588.9618 m³
